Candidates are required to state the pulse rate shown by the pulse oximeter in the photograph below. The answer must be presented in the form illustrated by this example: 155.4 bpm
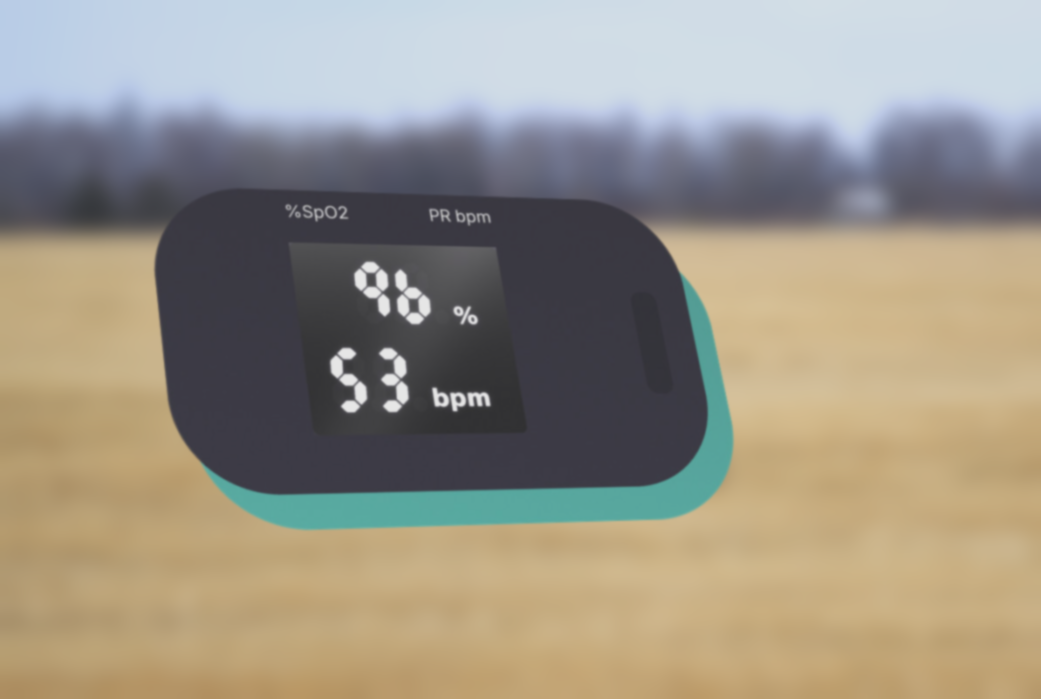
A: 53 bpm
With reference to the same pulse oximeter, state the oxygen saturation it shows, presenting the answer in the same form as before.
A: 96 %
